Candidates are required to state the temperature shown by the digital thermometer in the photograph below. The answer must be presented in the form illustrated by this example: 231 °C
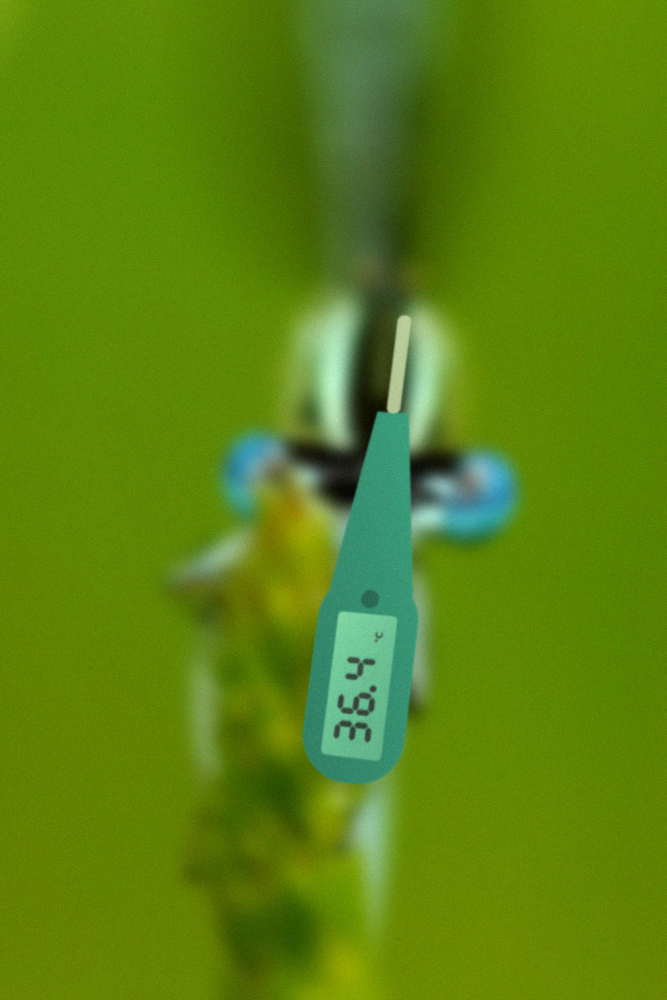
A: 36.4 °C
